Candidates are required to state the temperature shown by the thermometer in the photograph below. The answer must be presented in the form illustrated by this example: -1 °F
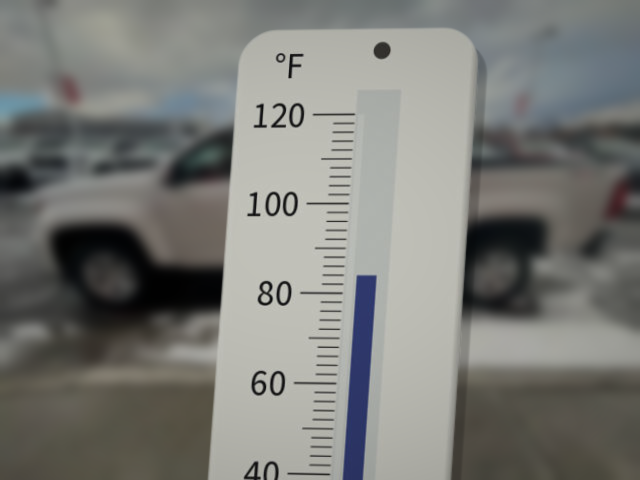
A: 84 °F
